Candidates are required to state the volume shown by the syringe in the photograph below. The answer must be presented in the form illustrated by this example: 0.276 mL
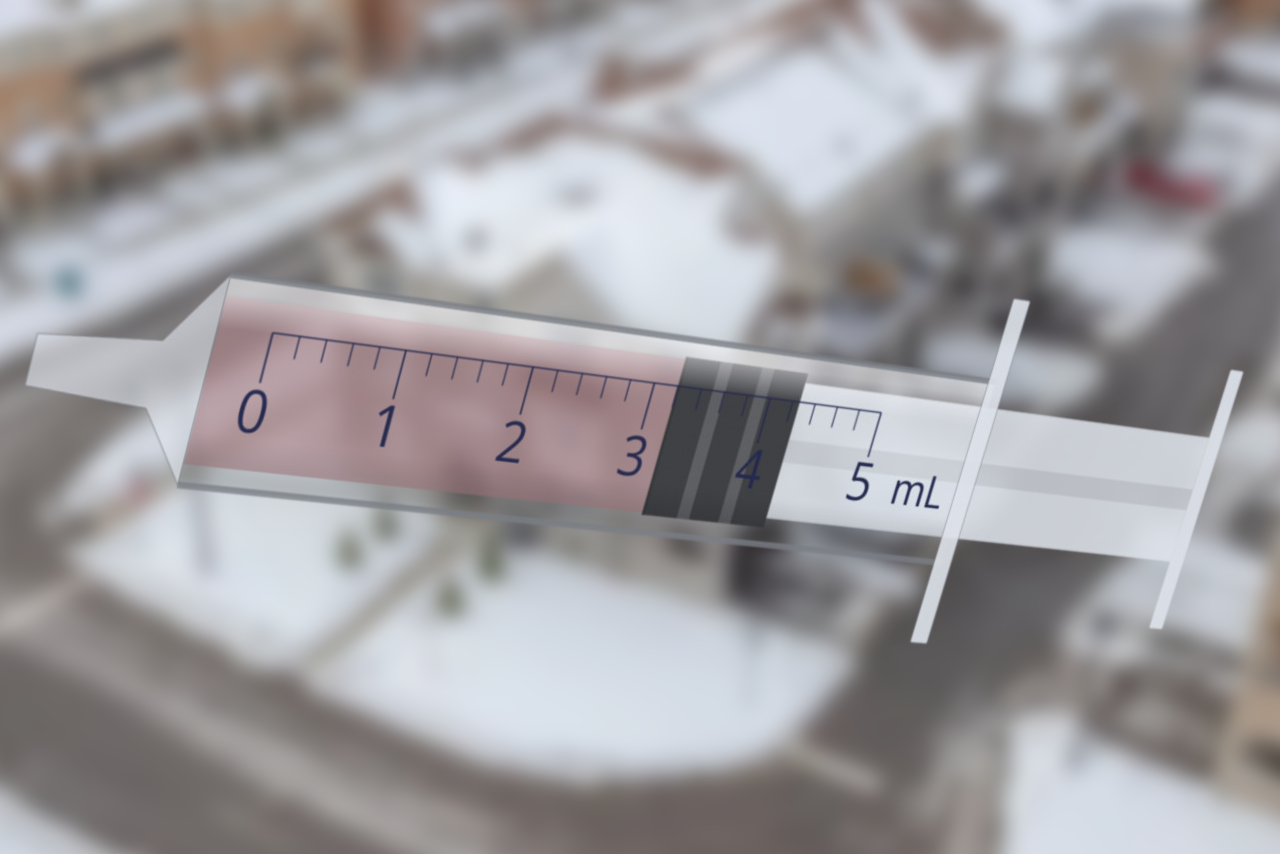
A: 3.2 mL
